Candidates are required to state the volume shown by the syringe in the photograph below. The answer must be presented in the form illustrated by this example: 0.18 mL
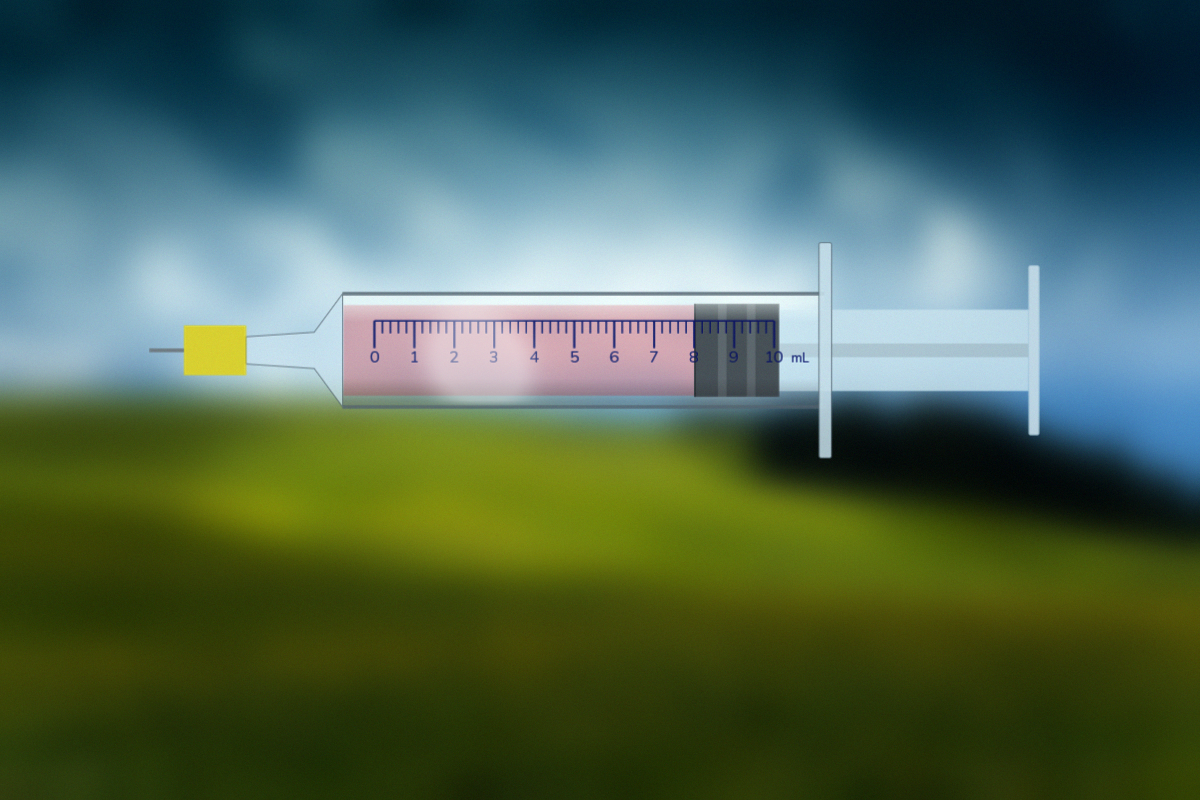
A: 8 mL
